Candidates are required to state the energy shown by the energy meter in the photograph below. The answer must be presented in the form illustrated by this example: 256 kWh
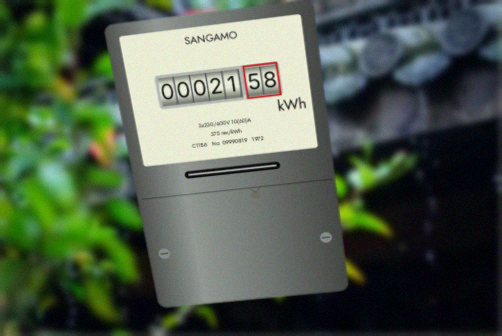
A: 21.58 kWh
